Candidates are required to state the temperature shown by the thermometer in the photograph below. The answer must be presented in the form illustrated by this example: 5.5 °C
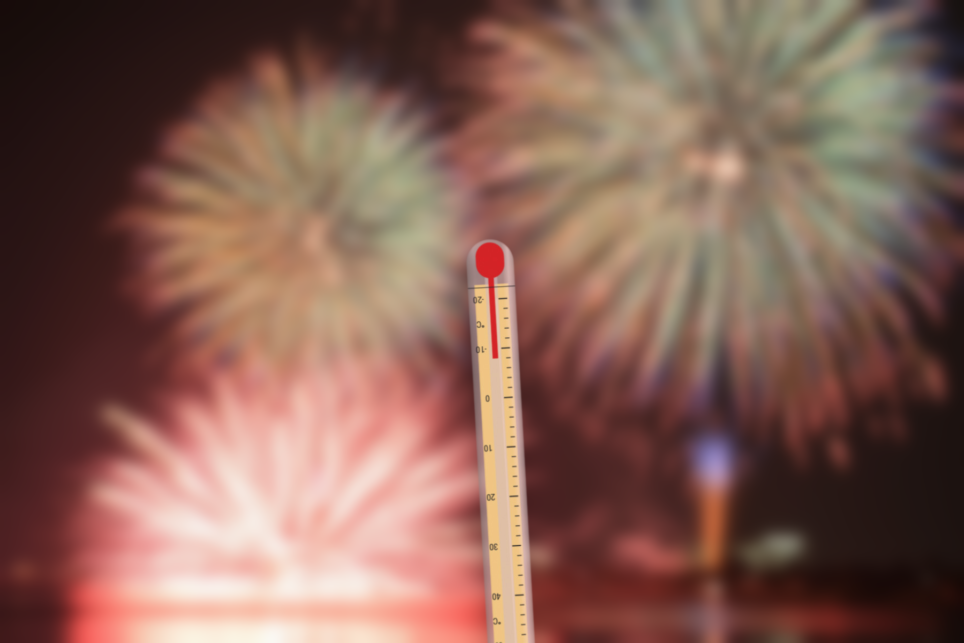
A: -8 °C
